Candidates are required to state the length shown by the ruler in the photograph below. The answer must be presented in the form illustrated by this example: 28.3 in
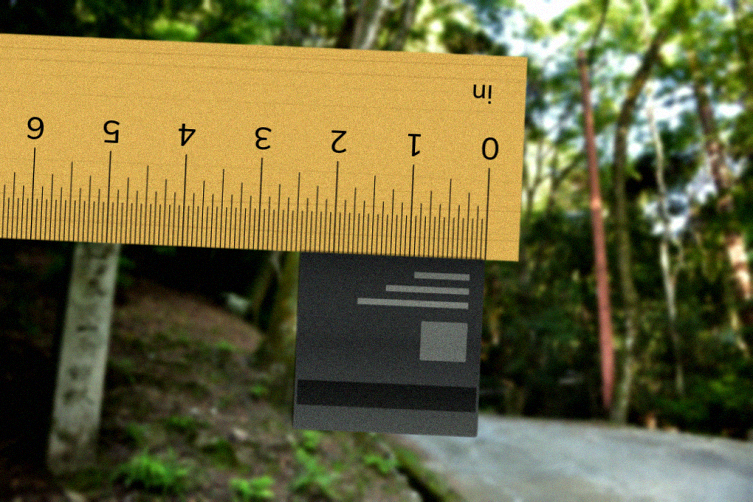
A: 2.4375 in
